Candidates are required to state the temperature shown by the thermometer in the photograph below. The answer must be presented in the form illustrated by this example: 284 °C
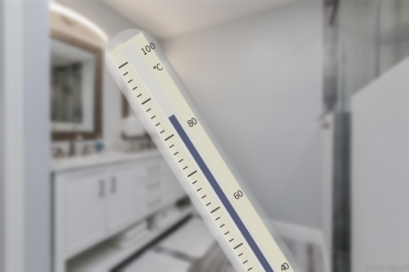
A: 84 °C
